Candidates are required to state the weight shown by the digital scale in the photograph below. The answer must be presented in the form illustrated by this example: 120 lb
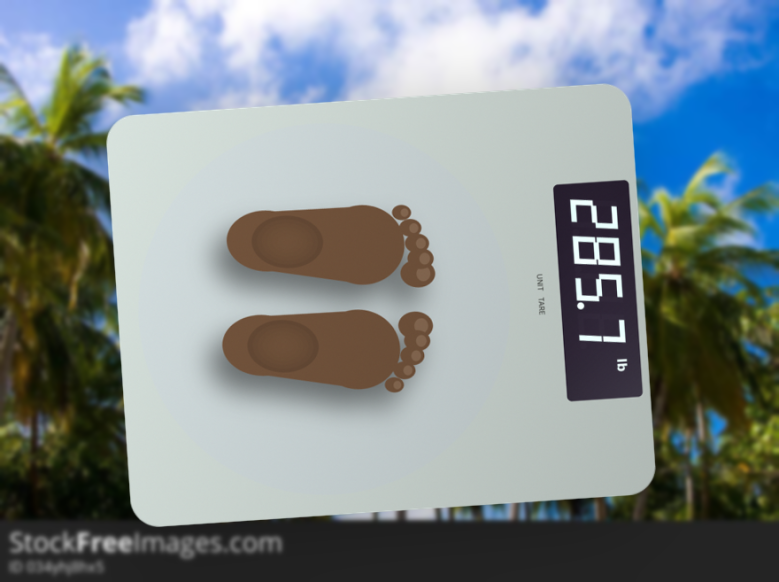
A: 285.7 lb
